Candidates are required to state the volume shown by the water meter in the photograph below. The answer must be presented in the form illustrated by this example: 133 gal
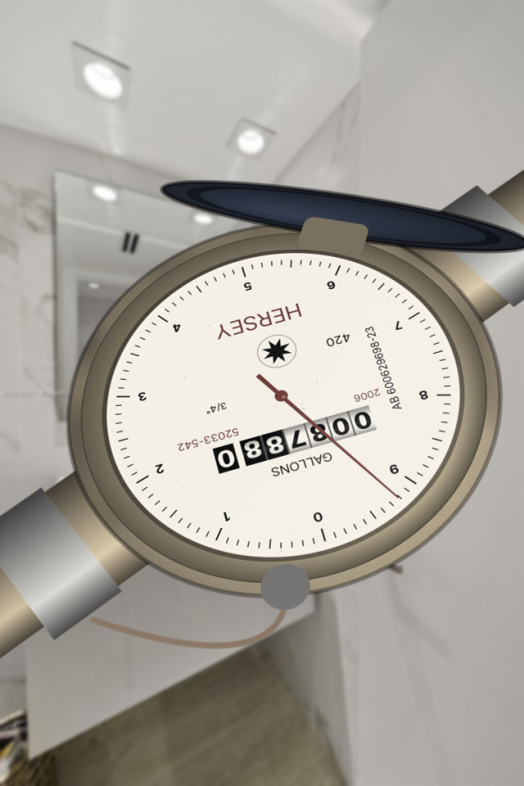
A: 87879.2 gal
